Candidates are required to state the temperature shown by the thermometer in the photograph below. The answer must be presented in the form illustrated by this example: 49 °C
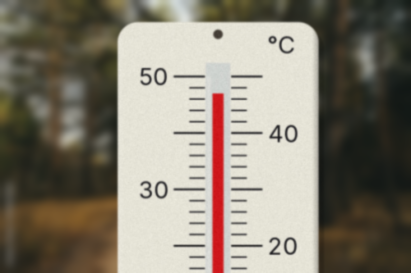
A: 47 °C
